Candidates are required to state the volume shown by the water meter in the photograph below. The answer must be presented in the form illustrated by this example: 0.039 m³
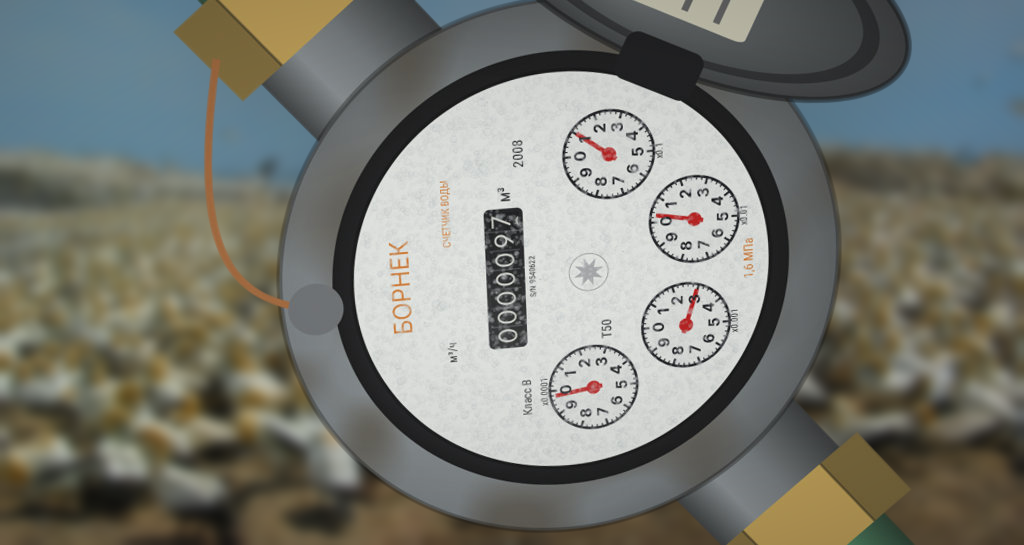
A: 97.1029 m³
